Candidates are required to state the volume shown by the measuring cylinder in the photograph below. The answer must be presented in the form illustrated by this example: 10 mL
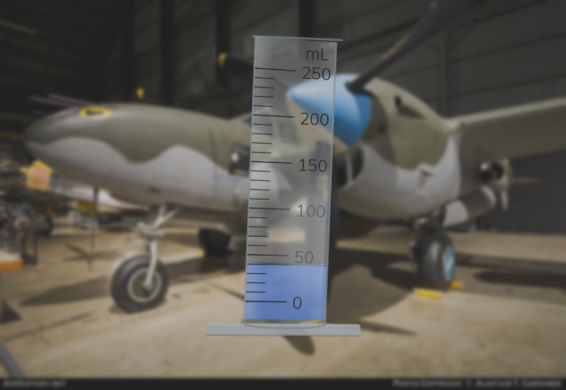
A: 40 mL
